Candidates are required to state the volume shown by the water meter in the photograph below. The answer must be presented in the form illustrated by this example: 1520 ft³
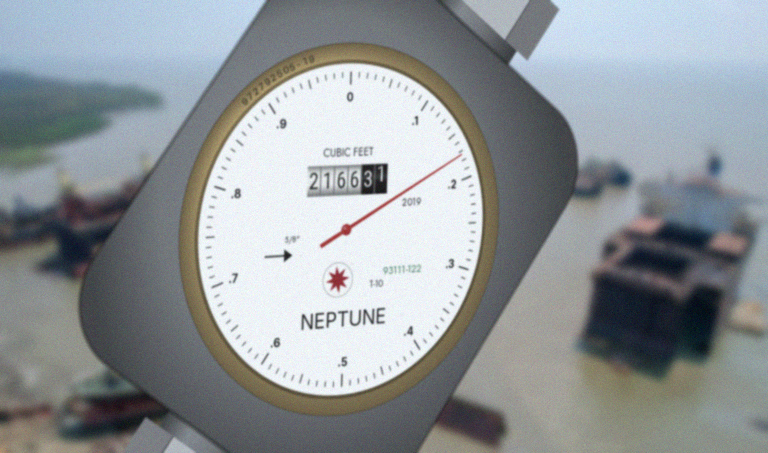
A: 216631.17 ft³
